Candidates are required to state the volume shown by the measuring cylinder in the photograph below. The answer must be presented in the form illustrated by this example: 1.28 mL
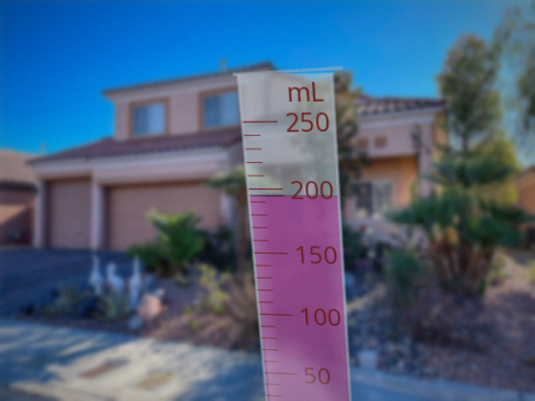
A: 195 mL
